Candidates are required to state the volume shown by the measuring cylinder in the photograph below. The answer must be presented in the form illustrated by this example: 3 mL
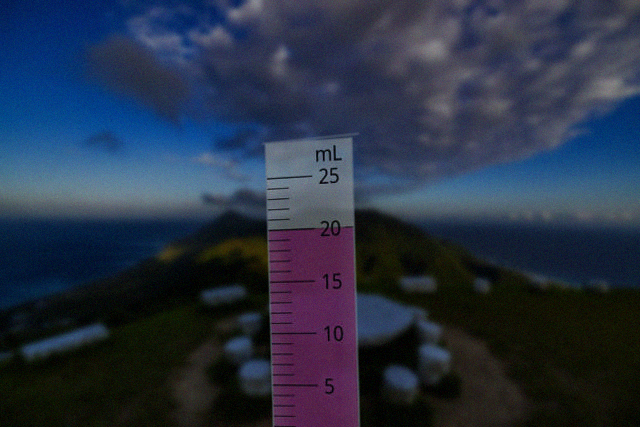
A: 20 mL
